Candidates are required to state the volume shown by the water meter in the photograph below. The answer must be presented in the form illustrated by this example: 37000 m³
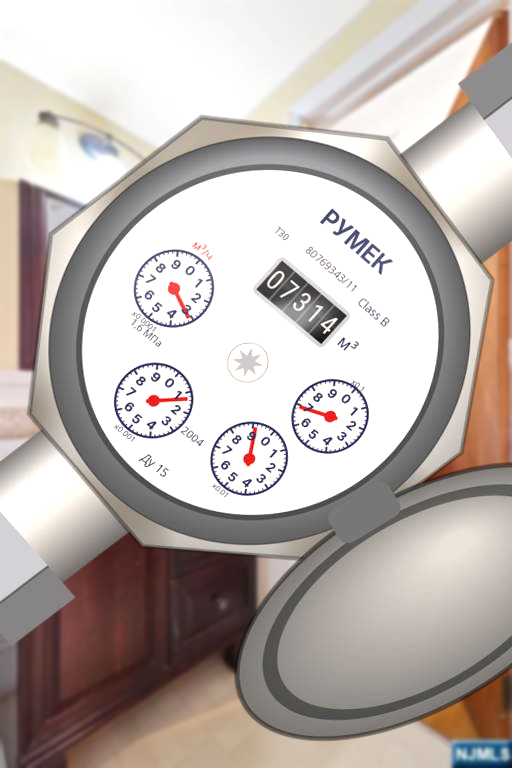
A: 7314.6913 m³
